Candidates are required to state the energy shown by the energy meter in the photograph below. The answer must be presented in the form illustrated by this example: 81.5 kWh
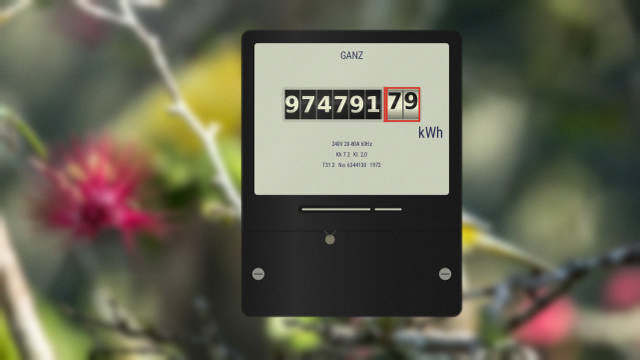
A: 974791.79 kWh
